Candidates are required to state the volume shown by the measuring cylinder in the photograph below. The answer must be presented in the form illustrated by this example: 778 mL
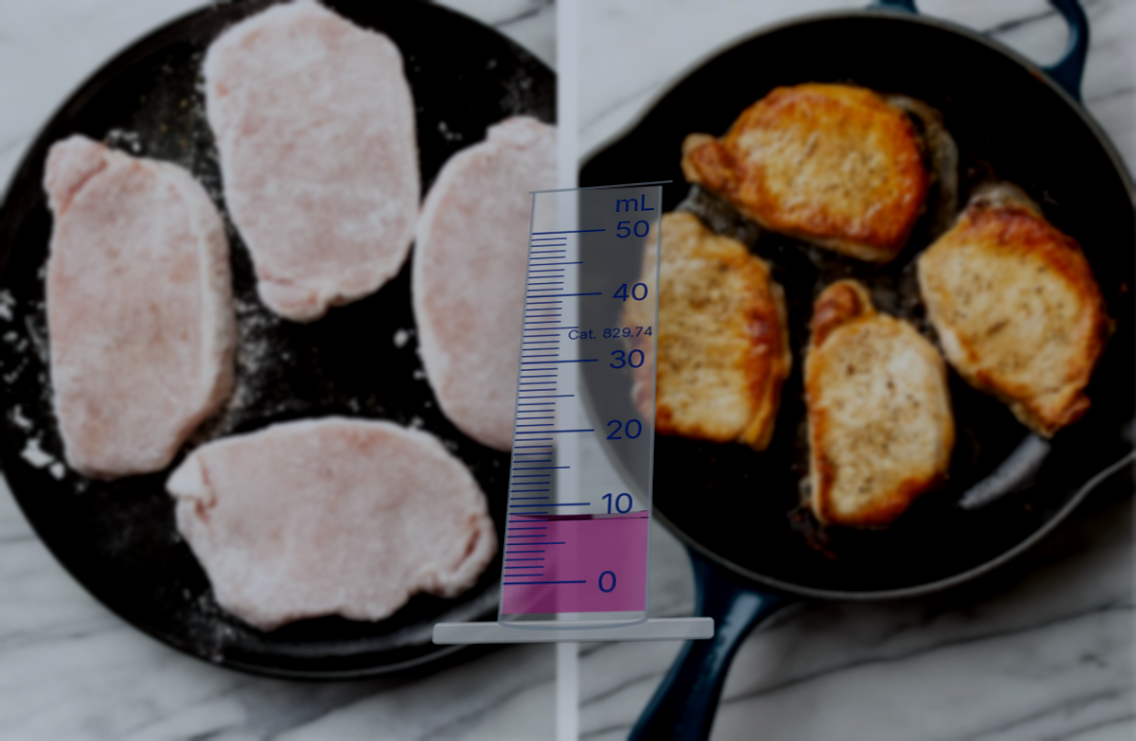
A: 8 mL
